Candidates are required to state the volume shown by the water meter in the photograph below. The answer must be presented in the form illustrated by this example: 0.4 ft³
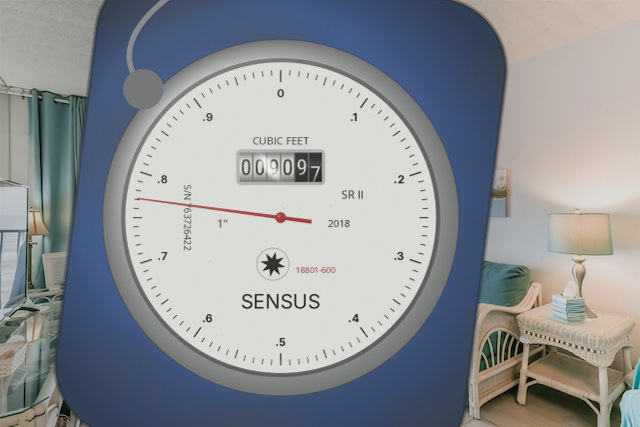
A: 9096.77 ft³
